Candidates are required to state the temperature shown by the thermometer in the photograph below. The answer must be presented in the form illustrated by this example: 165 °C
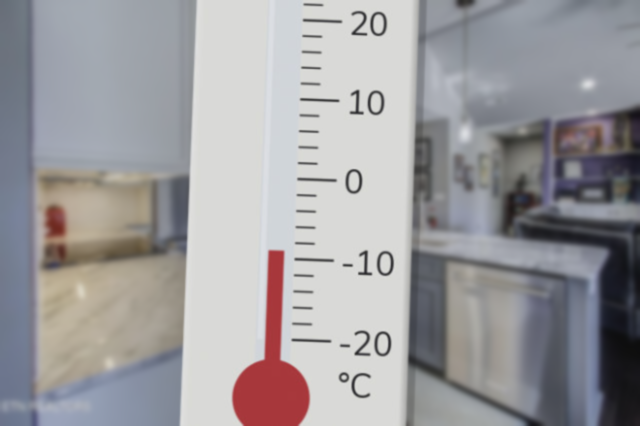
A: -9 °C
